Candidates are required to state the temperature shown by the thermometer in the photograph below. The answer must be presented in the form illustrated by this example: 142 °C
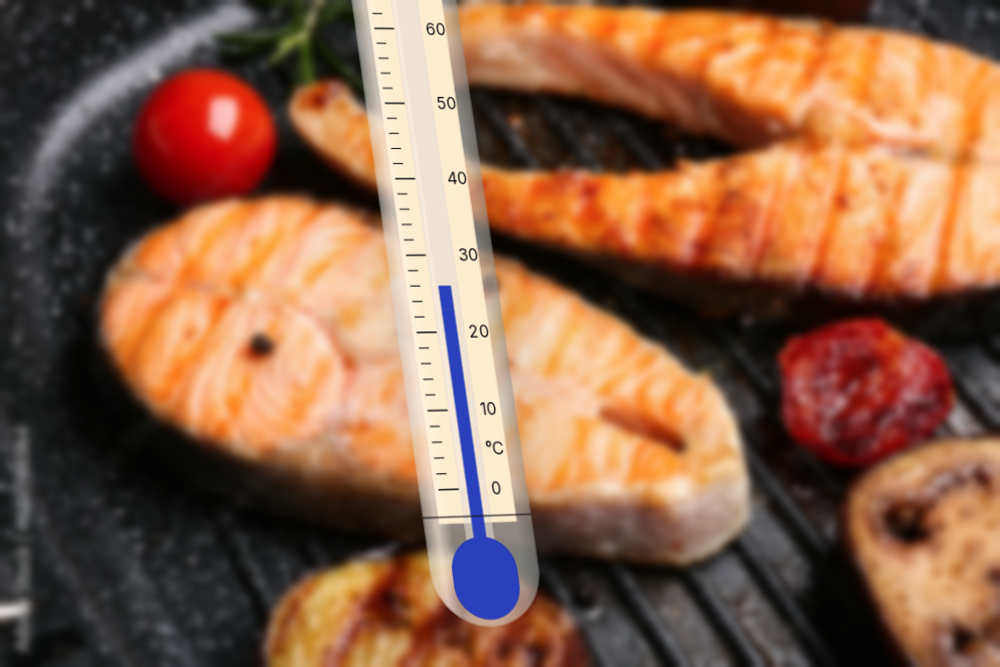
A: 26 °C
